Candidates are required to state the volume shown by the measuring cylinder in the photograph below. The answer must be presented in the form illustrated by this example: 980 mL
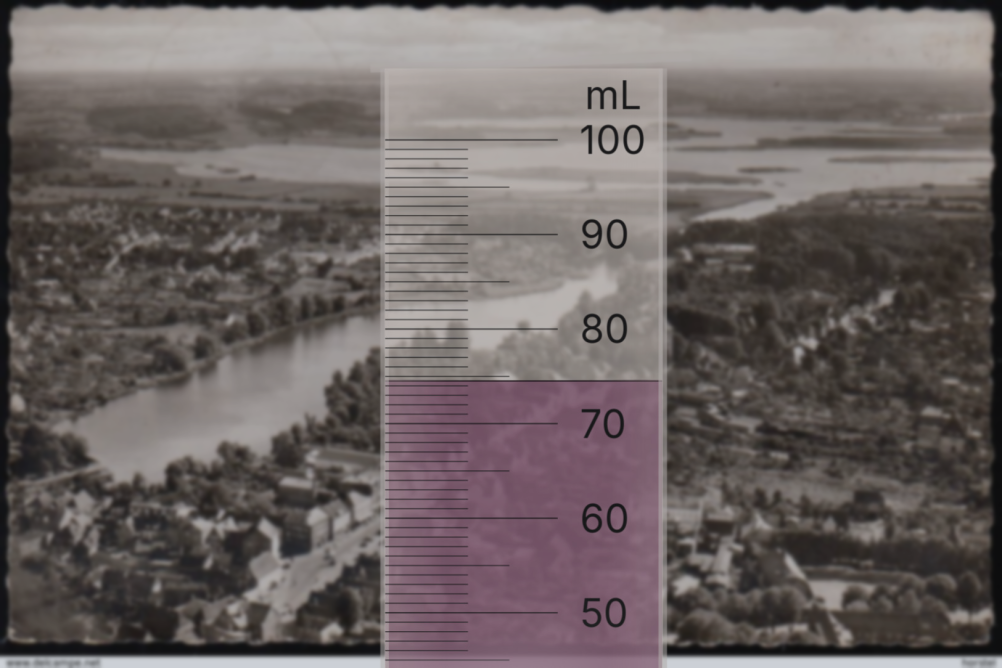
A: 74.5 mL
